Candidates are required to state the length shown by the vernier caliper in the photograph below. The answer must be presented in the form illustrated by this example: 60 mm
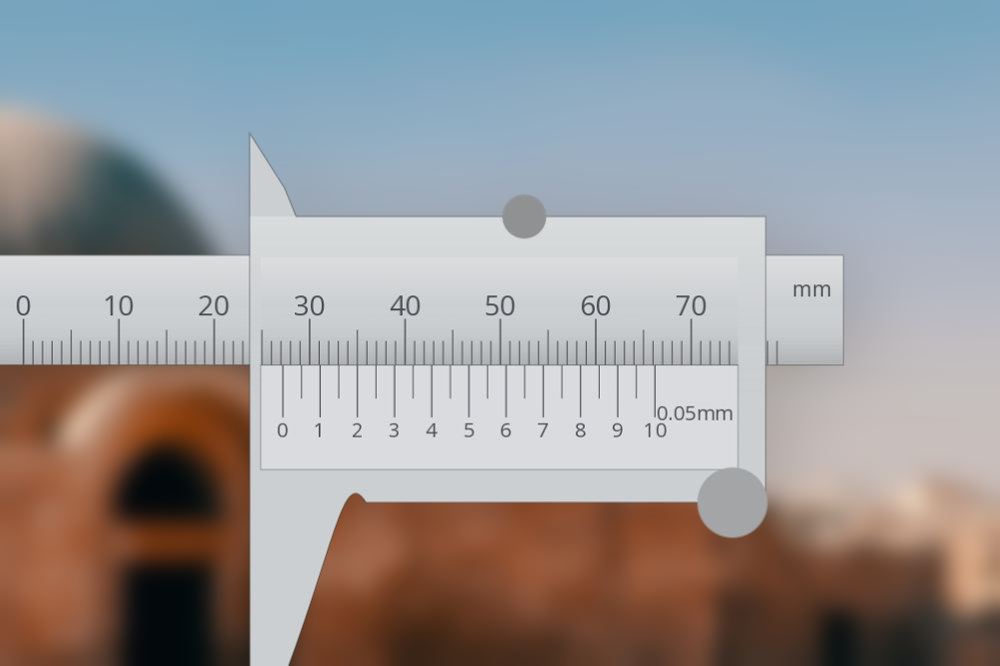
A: 27.2 mm
